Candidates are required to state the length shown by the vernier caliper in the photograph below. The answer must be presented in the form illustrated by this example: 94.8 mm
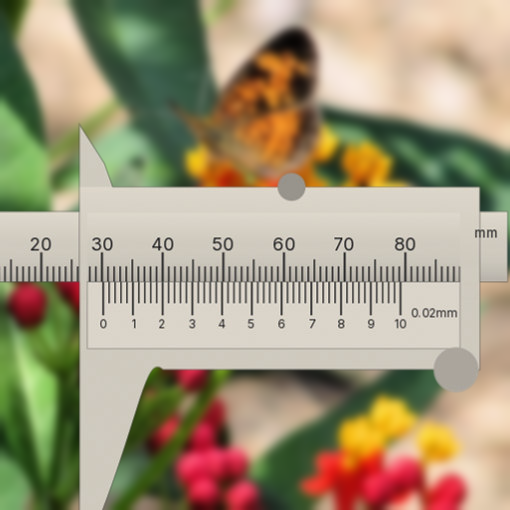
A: 30.2 mm
